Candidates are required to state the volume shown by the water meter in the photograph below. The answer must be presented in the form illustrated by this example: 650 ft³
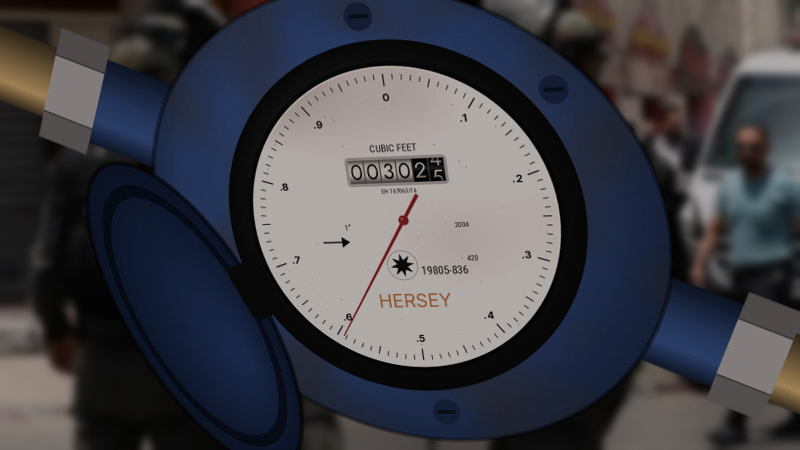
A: 3024.59 ft³
